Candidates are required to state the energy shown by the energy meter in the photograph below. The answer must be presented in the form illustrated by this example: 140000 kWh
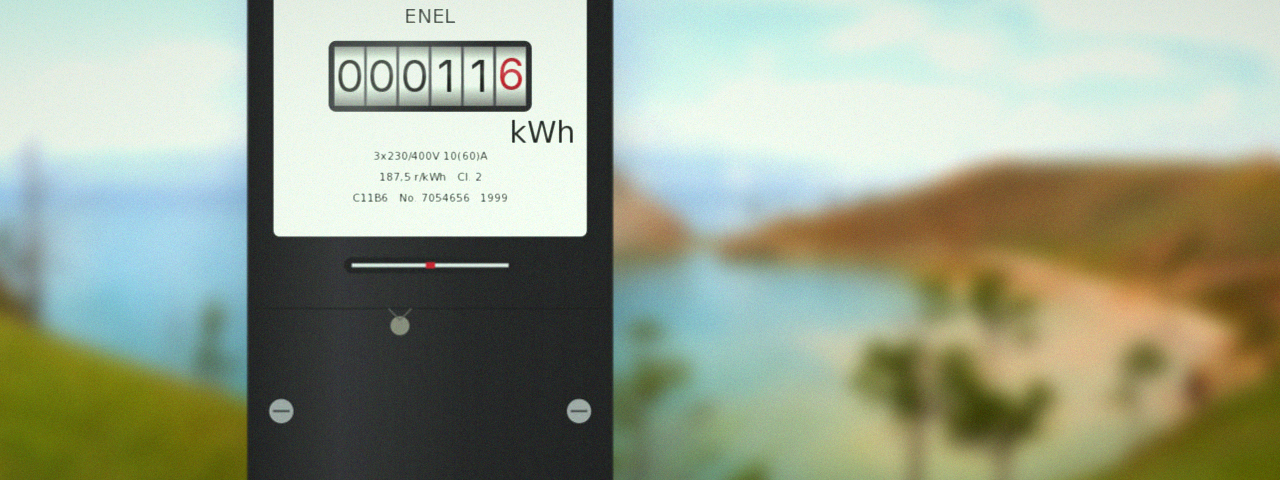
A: 11.6 kWh
